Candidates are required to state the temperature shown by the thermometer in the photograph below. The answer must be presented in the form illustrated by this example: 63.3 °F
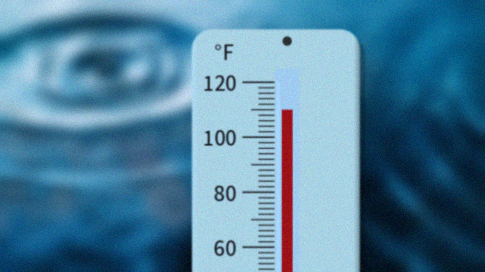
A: 110 °F
